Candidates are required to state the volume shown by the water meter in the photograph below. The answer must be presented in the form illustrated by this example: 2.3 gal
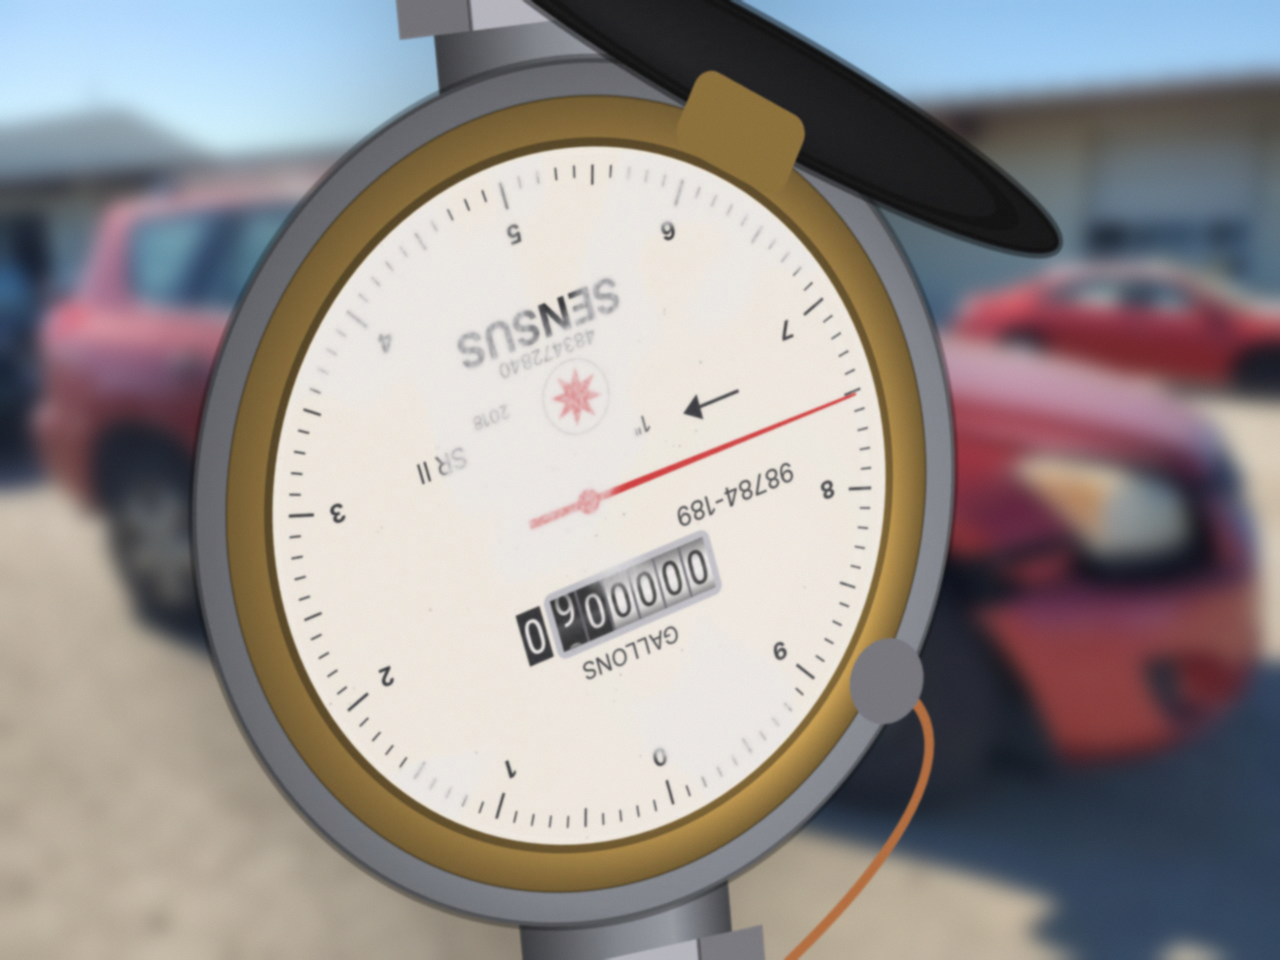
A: 57.5 gal
